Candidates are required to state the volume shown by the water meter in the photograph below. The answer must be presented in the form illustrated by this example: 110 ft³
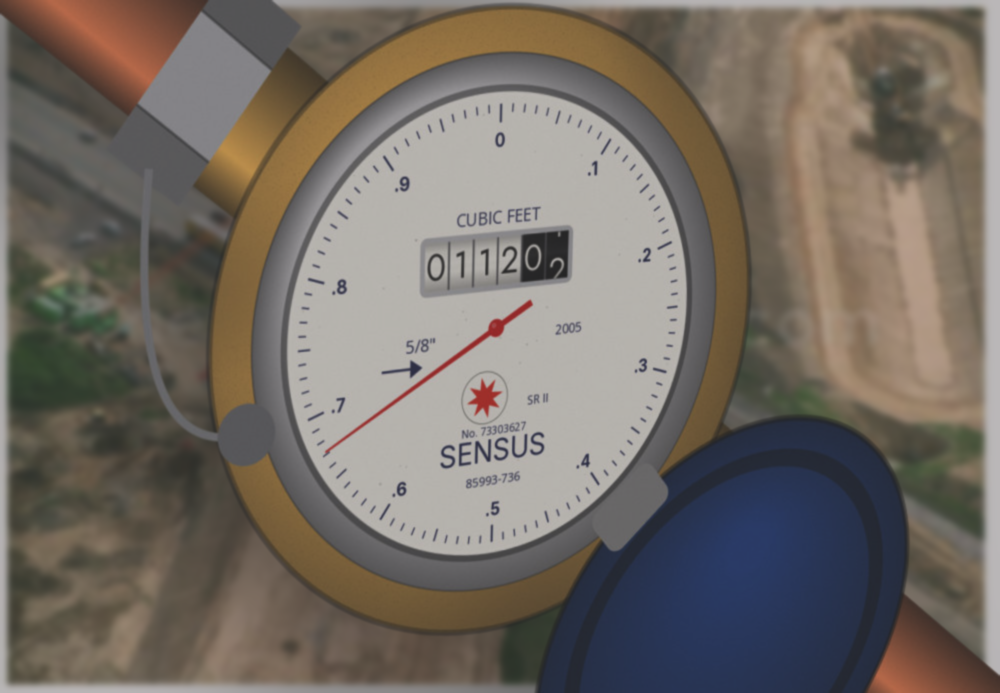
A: 11201.67 ft³
